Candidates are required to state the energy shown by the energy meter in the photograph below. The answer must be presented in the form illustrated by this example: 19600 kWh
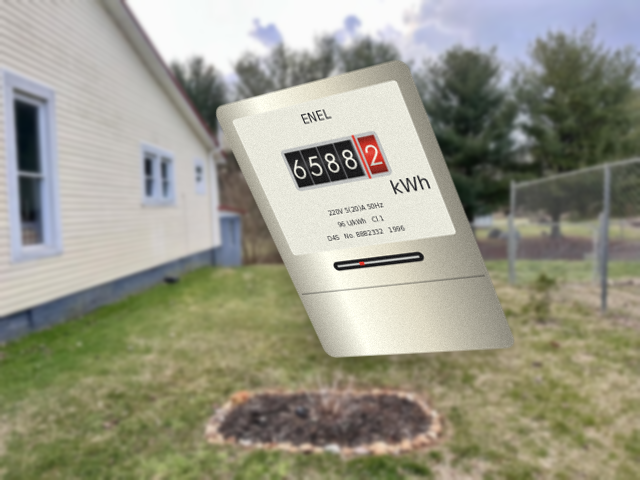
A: 6588.2 kWh
